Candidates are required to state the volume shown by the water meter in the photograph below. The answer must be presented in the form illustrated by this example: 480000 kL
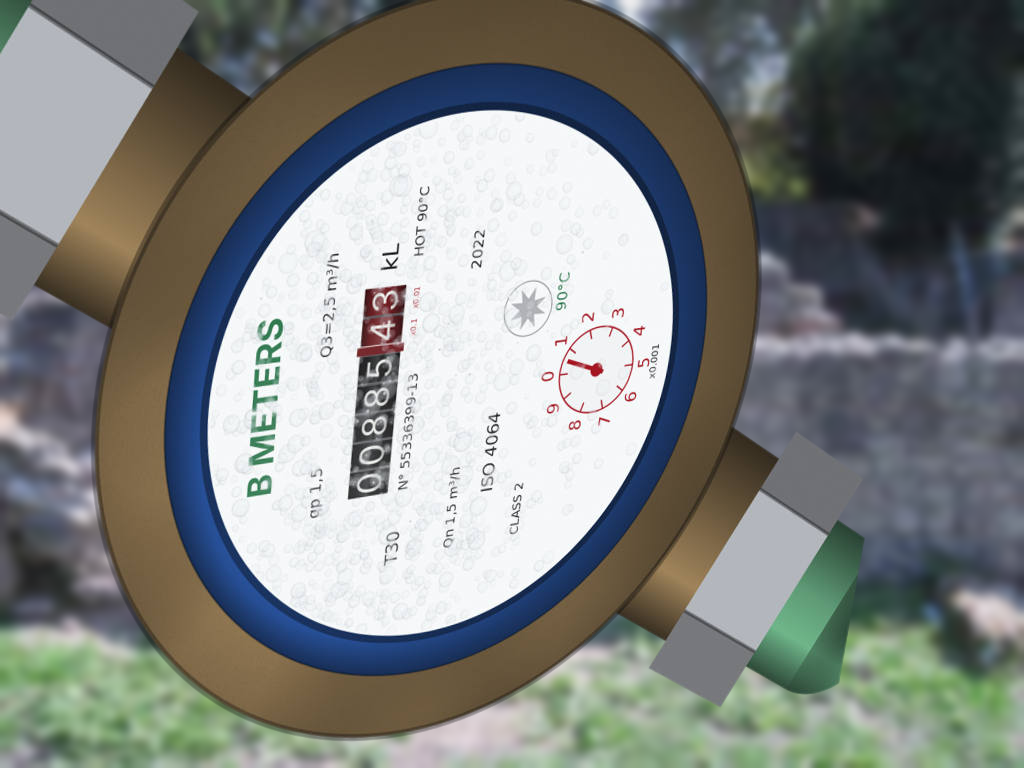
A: 885.430 kL
